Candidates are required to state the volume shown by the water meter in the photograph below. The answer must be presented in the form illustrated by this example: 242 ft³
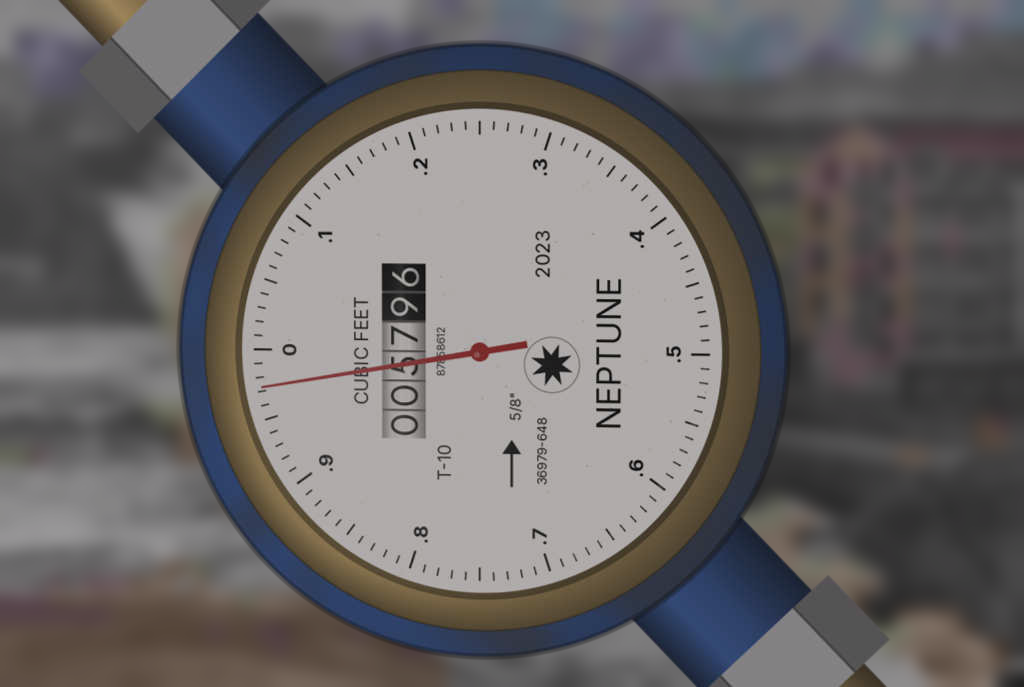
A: 5795.97 ft³
